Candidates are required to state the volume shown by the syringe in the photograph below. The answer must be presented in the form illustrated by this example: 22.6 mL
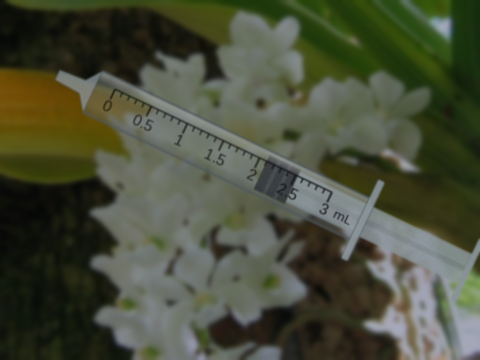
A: 2.1 mL
